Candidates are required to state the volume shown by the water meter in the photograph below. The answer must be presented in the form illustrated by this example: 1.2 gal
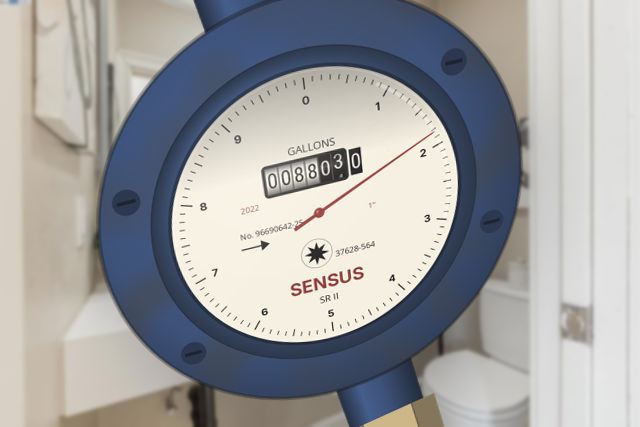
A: 88031.8 gal
